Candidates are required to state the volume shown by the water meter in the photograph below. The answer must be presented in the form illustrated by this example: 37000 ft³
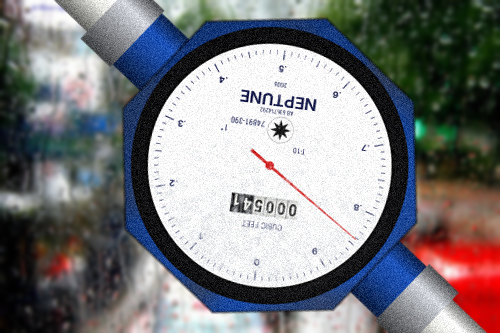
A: 540.84 ft³
